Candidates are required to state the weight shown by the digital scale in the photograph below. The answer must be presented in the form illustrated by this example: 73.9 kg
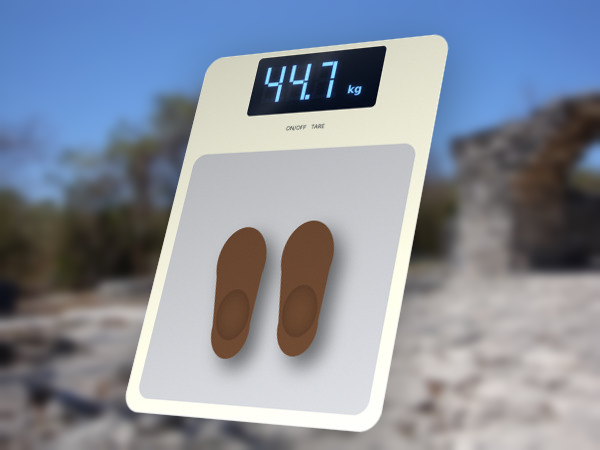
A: 44.7 kg
